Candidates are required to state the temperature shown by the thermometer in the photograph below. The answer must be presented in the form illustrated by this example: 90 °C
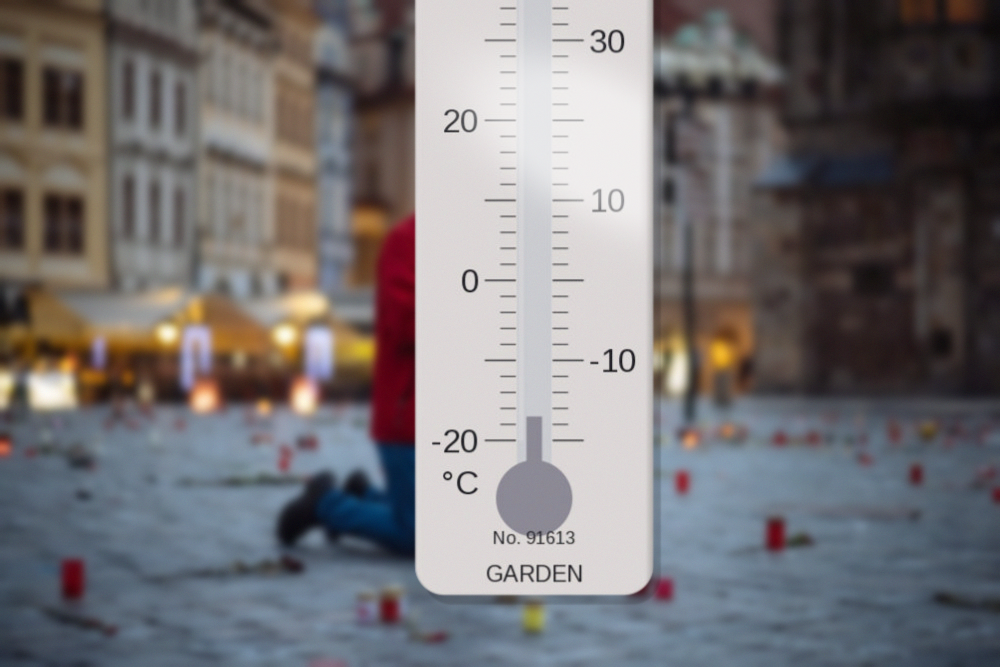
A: -17 °C
